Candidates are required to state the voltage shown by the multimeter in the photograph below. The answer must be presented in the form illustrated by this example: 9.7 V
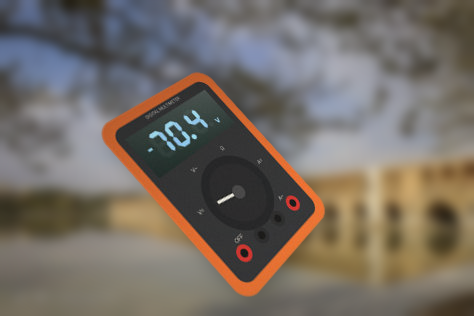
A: -70.4 V
